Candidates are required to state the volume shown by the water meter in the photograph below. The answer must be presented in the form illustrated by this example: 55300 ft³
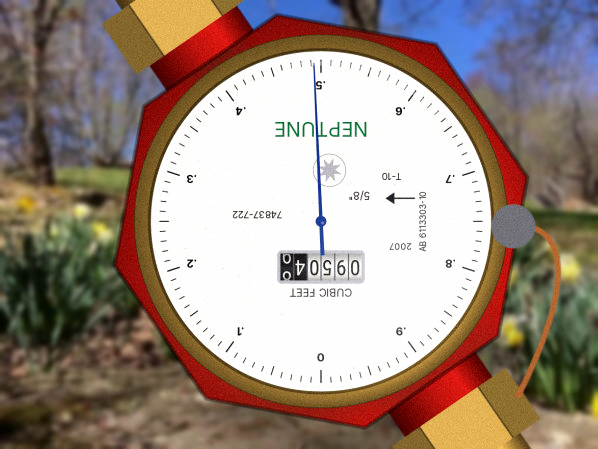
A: 95048.49 ft³
